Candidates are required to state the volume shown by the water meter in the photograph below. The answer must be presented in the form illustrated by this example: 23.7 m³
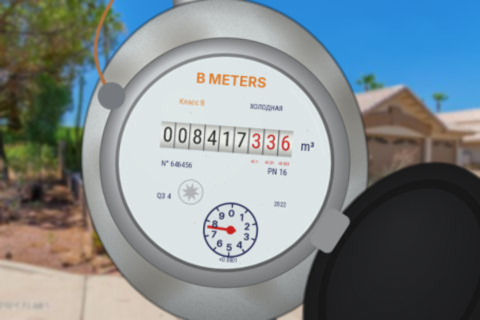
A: 8417.3367 m³
